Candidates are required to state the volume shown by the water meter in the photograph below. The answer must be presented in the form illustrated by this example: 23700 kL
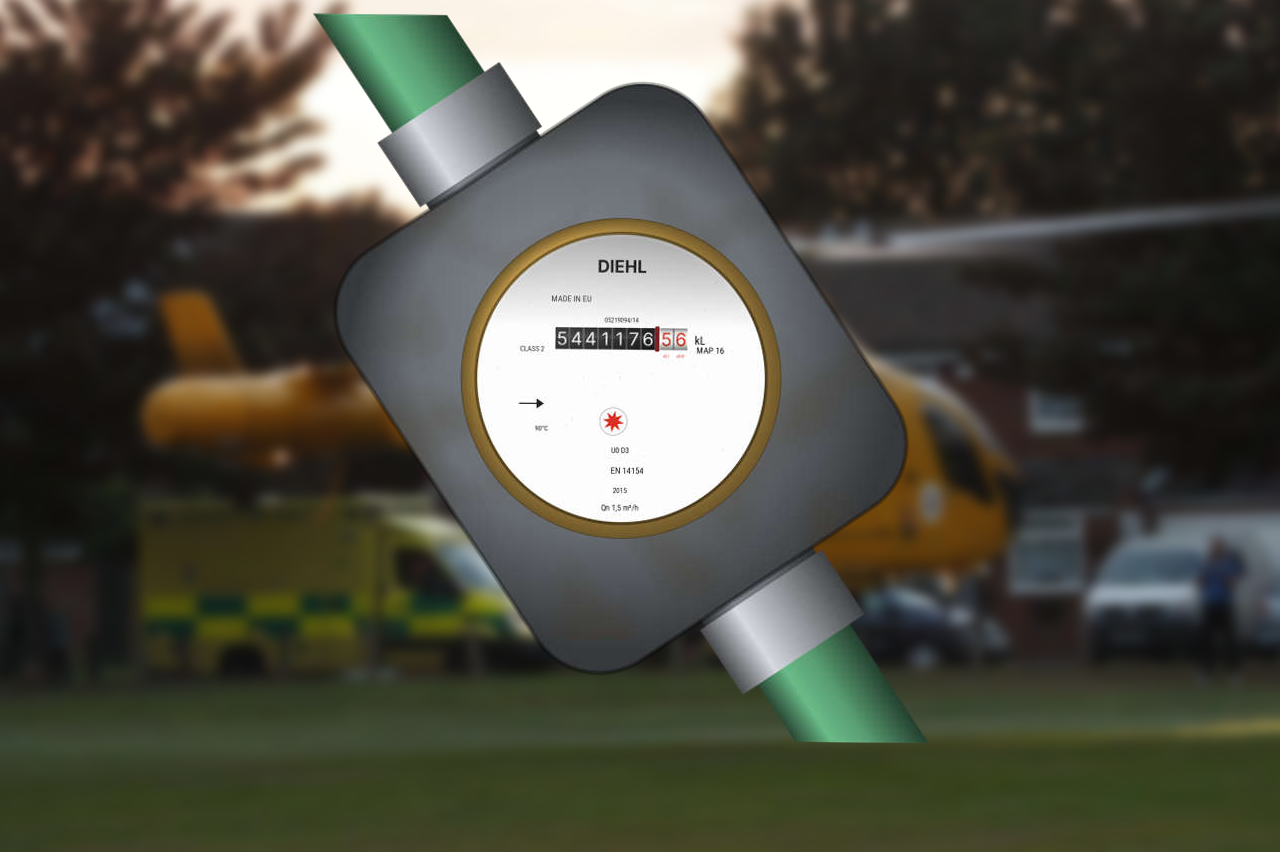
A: 5441176.56 kL
